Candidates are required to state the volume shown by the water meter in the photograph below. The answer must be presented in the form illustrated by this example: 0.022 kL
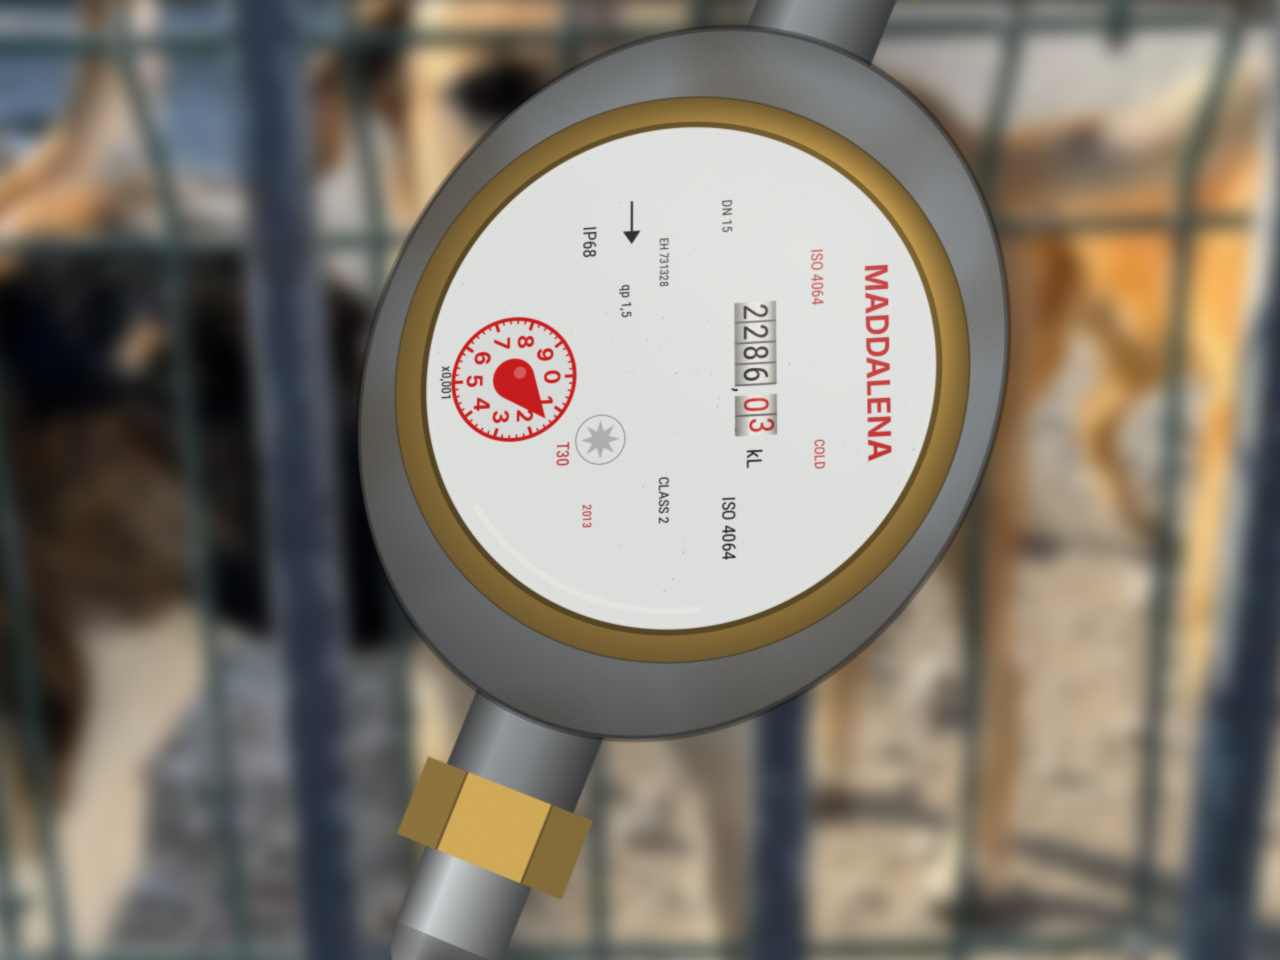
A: 2286.031 kL
